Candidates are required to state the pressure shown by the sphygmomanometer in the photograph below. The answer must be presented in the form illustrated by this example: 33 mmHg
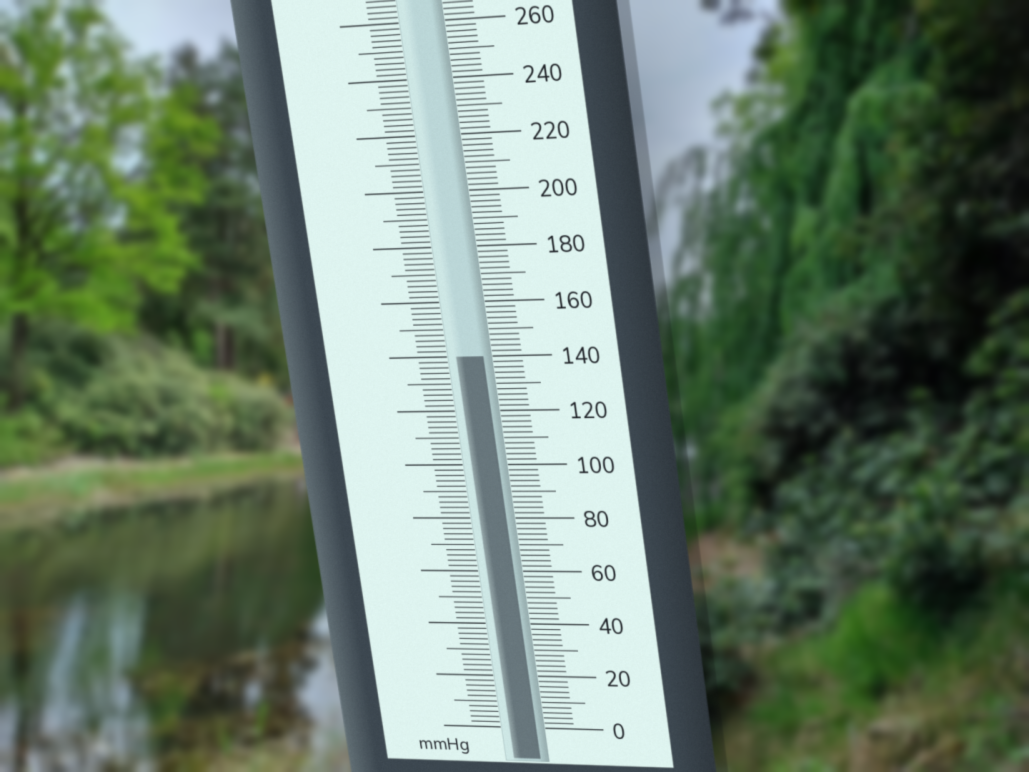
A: 140 mmHg
